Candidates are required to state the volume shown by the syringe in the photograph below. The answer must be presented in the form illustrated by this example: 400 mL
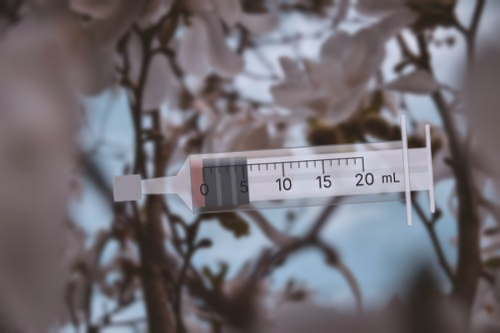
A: 0 mL
